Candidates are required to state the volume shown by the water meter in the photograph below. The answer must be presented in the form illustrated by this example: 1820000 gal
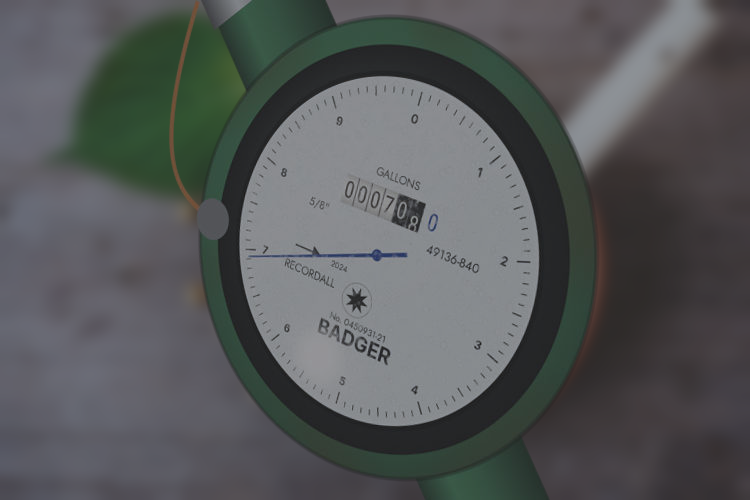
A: 7076.9 gal
